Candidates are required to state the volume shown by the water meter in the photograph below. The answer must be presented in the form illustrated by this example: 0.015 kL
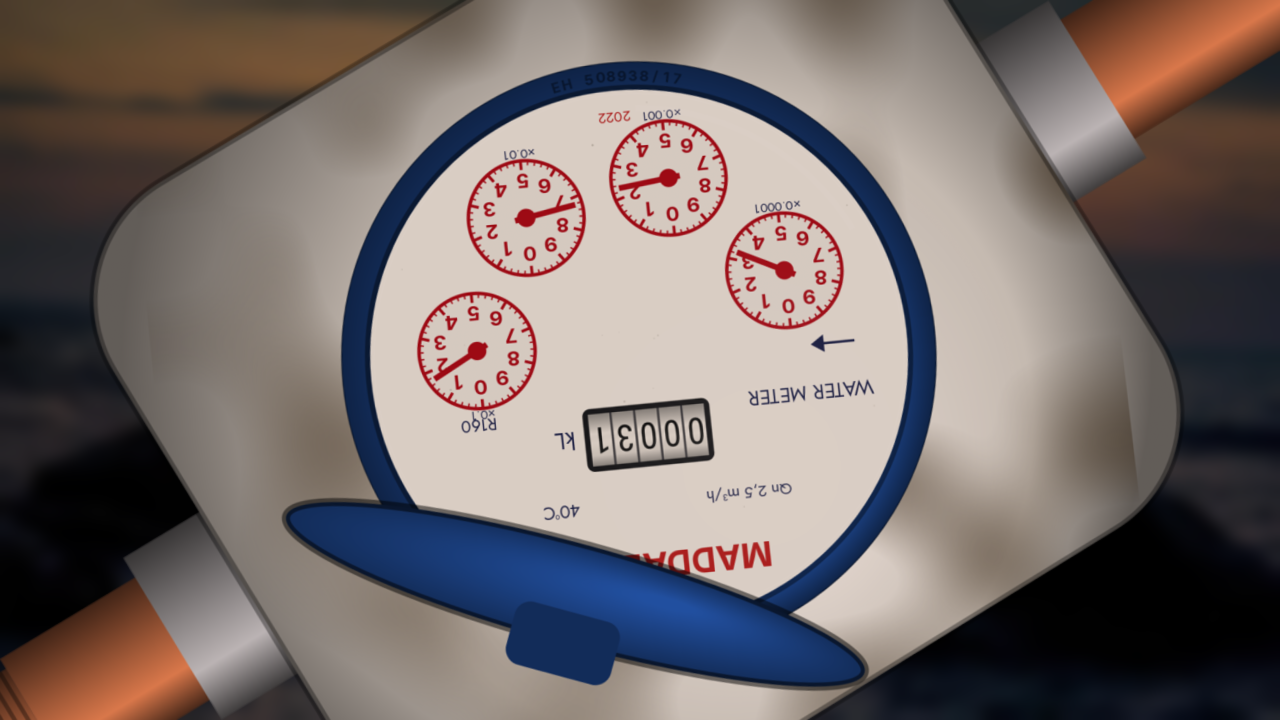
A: 31.1723 kL
